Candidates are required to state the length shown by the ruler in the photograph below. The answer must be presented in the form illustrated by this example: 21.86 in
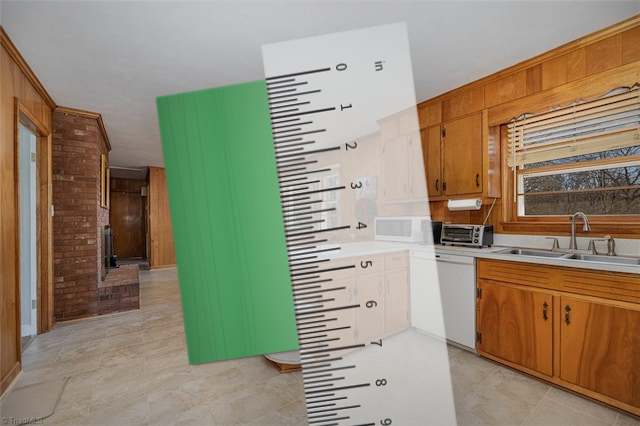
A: 6.875 in
